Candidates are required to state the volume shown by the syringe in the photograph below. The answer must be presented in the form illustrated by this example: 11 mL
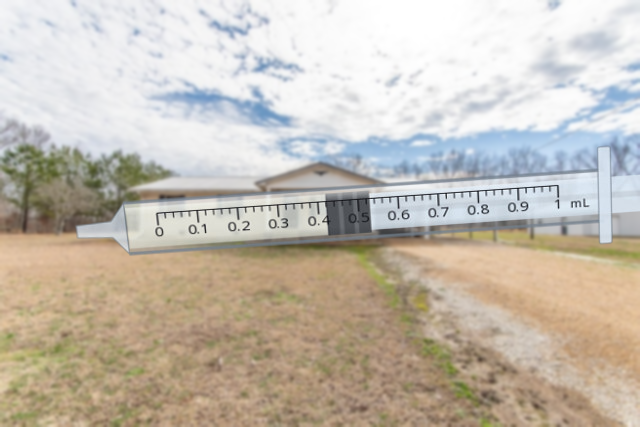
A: 0.42 mL
